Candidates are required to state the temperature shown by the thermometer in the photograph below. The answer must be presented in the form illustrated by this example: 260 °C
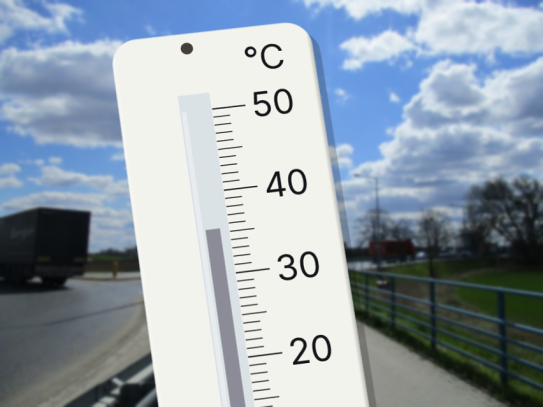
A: 35.5 °C
